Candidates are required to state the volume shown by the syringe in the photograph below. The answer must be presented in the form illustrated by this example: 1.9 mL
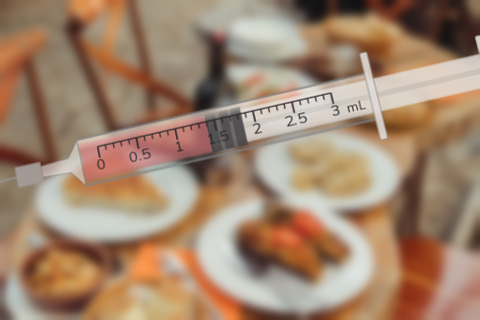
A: 1.4 mL
